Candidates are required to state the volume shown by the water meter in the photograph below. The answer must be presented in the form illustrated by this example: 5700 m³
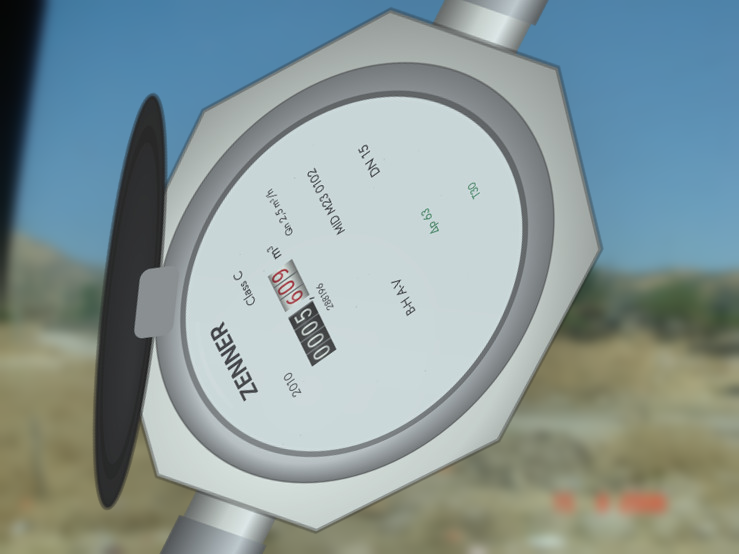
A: 5.609 m³
